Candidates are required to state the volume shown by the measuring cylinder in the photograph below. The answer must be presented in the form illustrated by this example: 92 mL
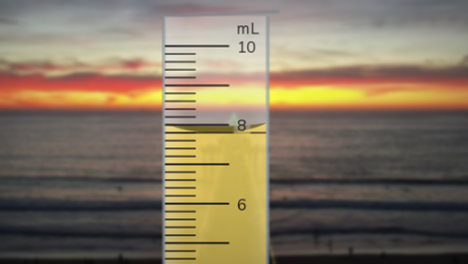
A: 7.8 mL
